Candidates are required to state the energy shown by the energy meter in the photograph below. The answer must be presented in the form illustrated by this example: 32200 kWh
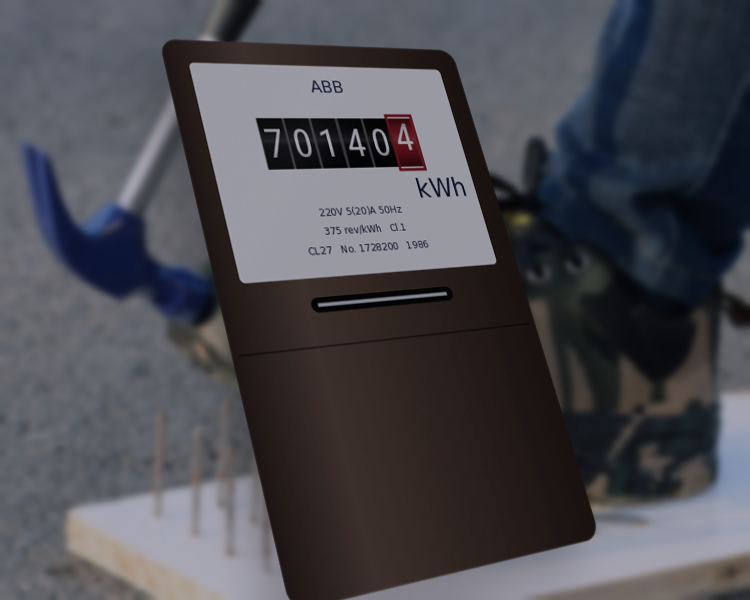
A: 70140.4 kWh
